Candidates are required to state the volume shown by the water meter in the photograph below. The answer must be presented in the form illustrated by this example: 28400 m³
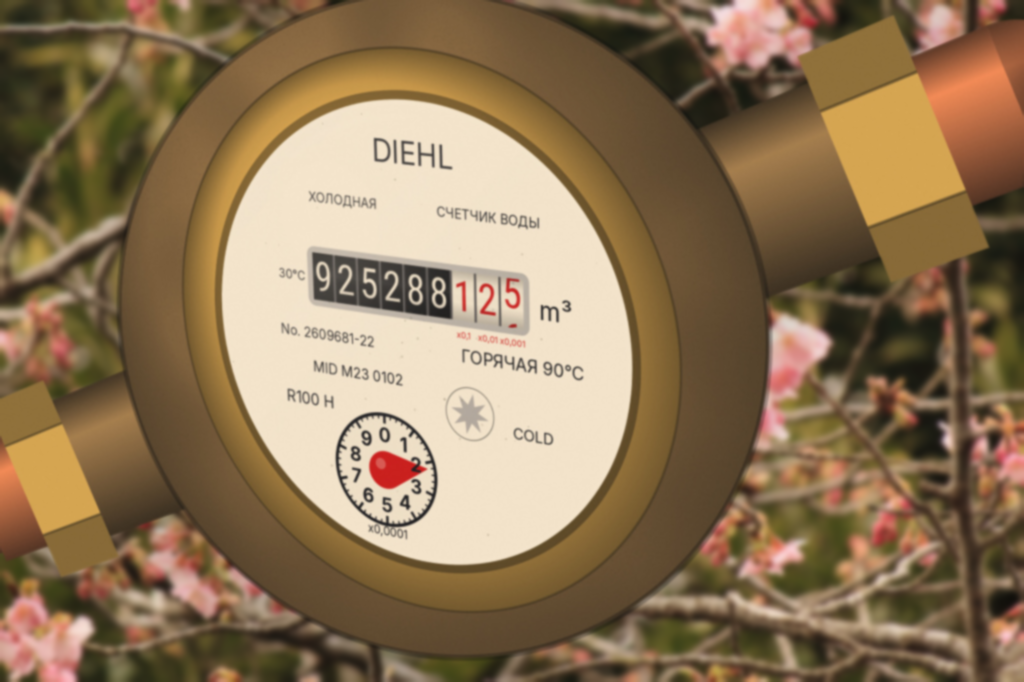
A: 925288.1252 m³
